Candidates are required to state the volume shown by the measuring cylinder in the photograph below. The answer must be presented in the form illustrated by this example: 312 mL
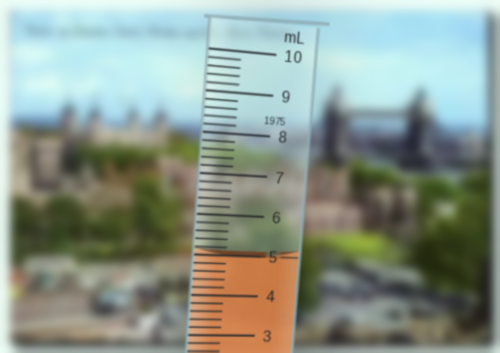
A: 5 mL
